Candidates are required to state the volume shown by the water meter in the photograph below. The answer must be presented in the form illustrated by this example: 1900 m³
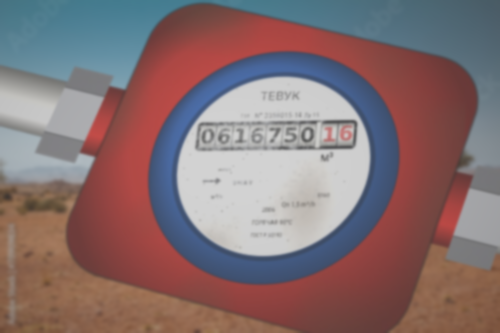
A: 616750.16 m³
